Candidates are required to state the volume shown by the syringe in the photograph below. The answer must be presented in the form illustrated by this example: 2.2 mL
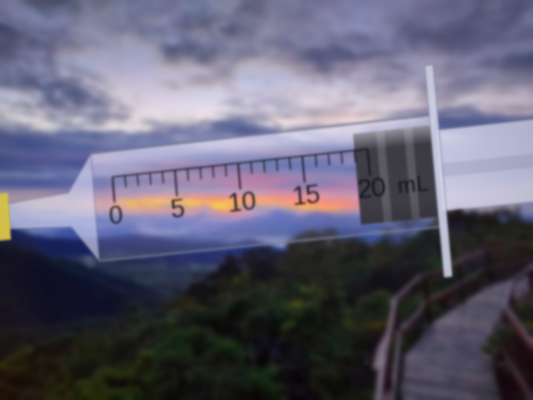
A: 19 mL
